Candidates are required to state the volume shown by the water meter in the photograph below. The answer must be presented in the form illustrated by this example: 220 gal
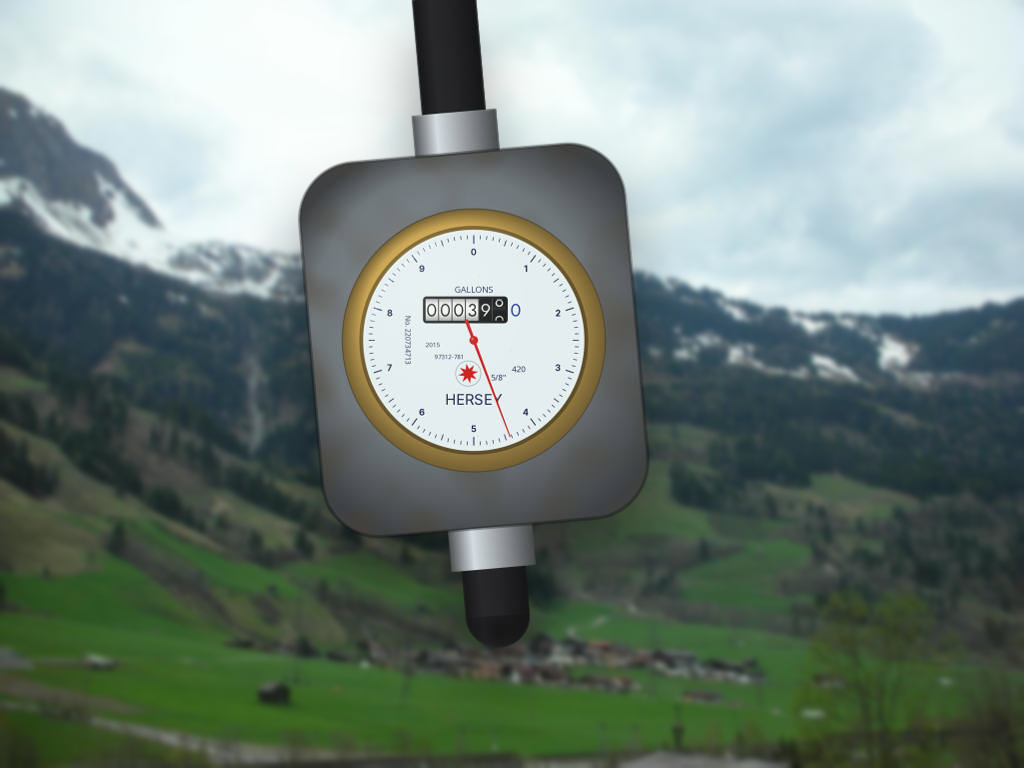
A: 3984.4 gal
